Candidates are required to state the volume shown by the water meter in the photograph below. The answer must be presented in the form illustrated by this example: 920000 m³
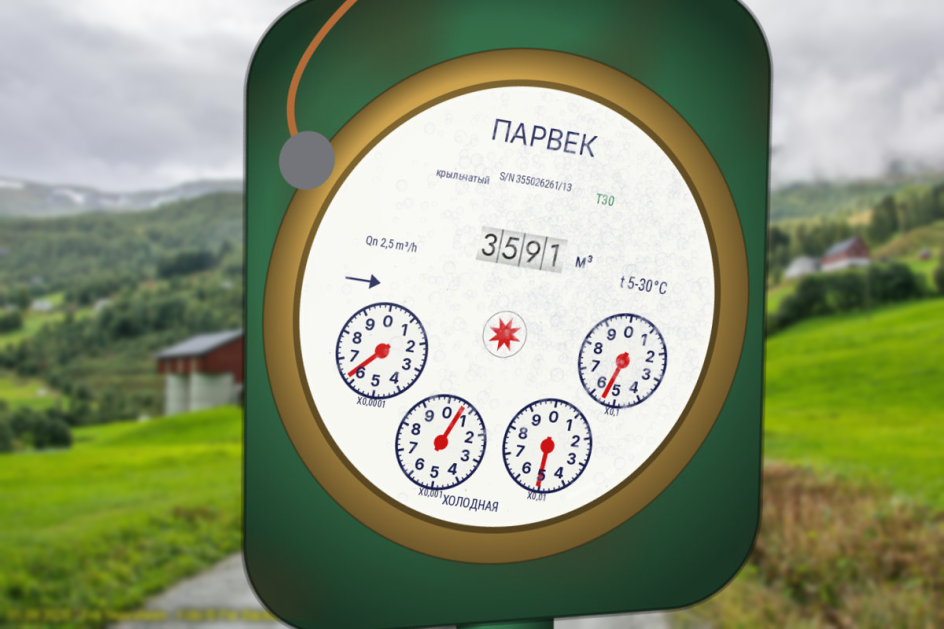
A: 3591.5506 m³
